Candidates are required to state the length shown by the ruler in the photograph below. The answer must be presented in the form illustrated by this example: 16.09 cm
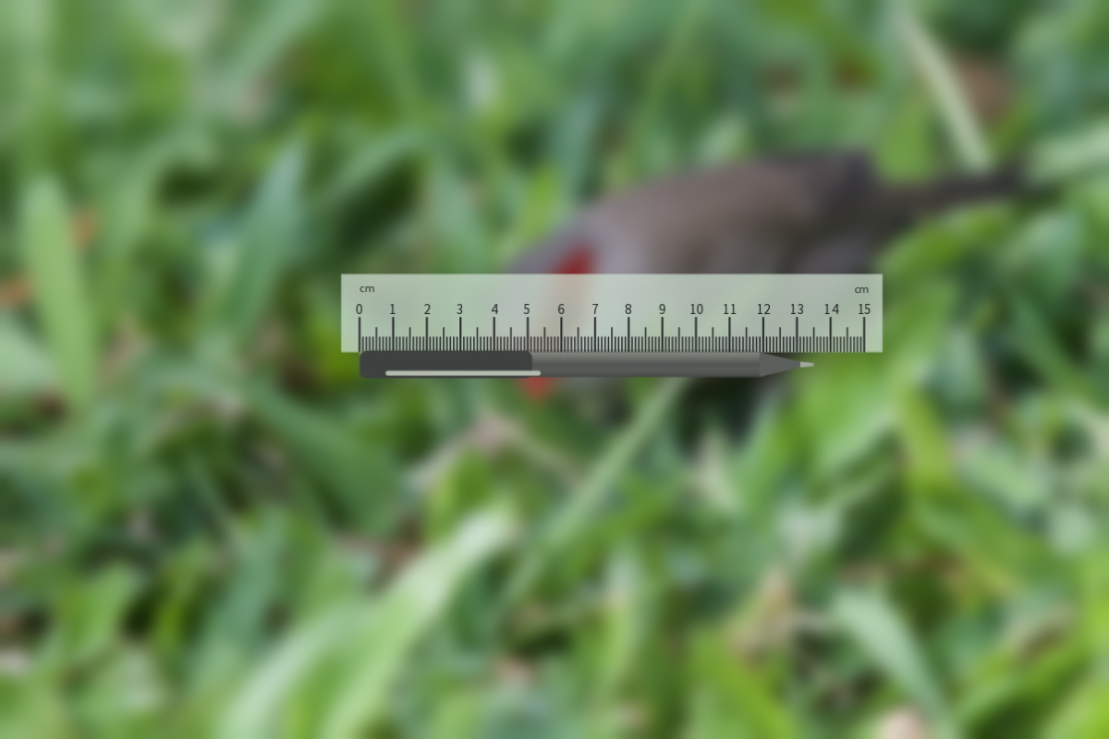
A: 13.5 cm
